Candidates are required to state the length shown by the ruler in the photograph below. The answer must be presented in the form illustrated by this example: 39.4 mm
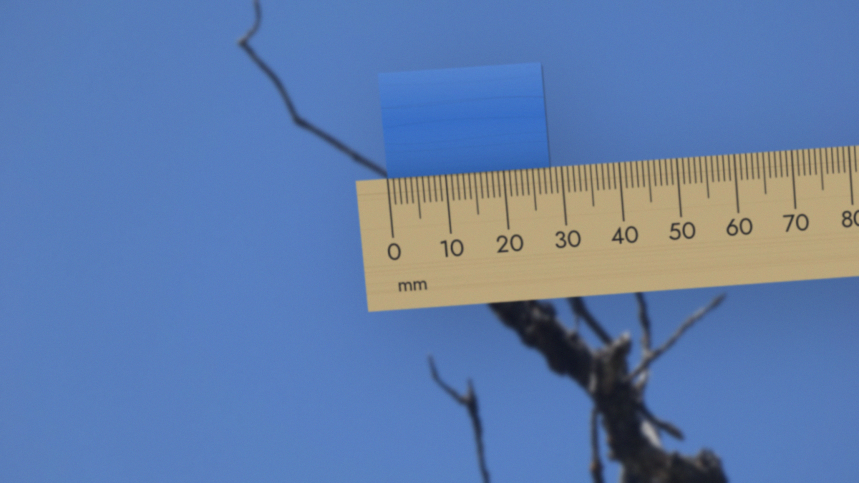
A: 28 mm
